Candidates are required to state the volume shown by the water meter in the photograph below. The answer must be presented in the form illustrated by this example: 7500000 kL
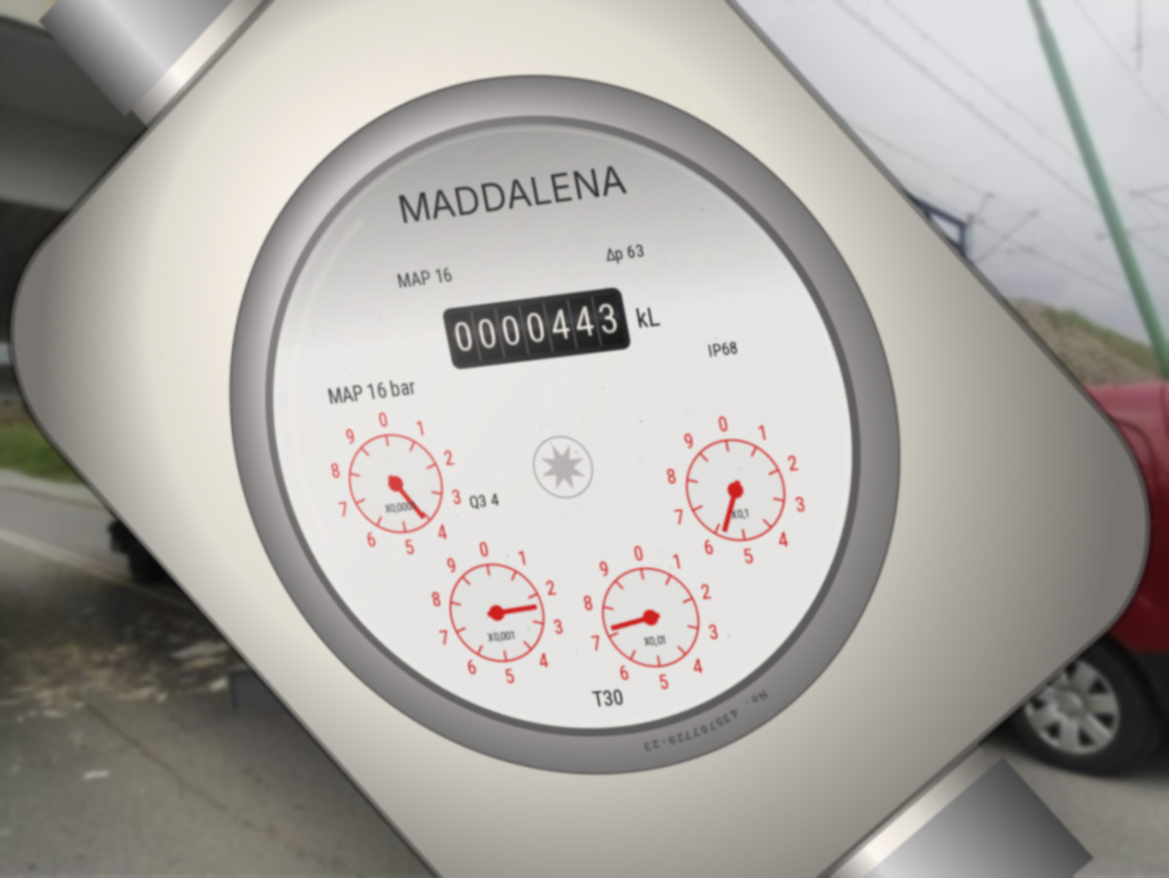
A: 443.5724 kL
